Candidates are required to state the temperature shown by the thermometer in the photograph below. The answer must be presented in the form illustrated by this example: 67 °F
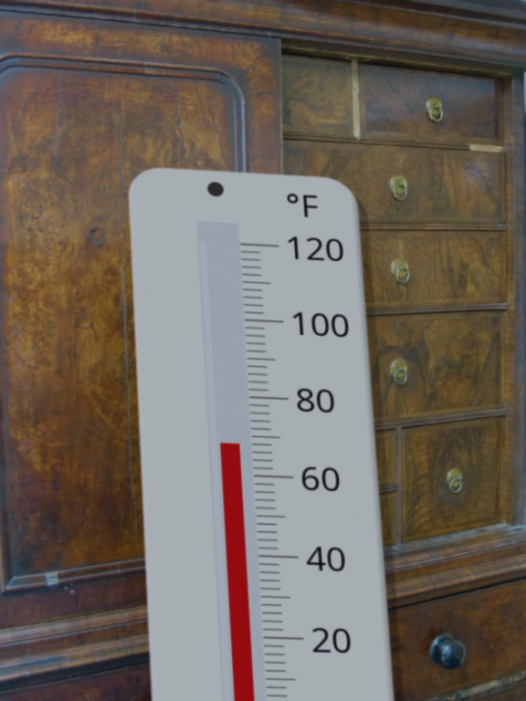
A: 68 °F
